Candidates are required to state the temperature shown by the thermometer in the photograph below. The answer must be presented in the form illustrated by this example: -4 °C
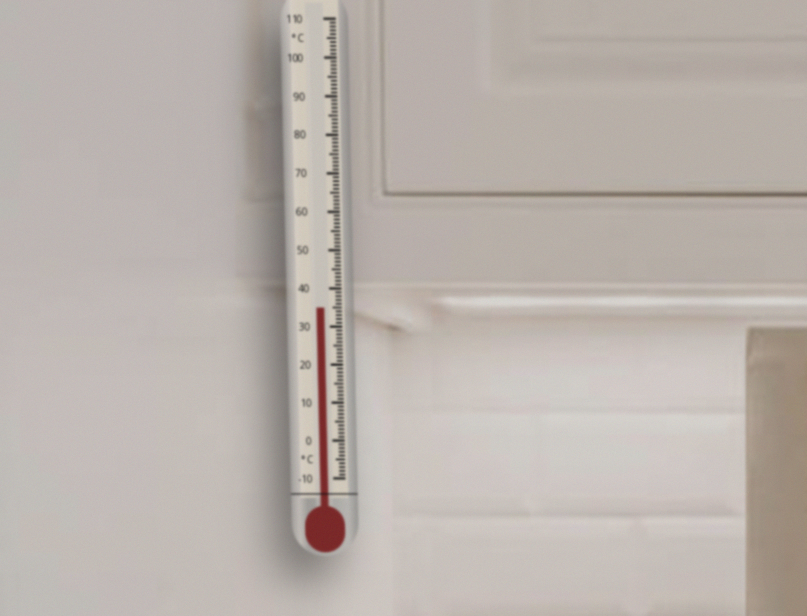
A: 35 °C
